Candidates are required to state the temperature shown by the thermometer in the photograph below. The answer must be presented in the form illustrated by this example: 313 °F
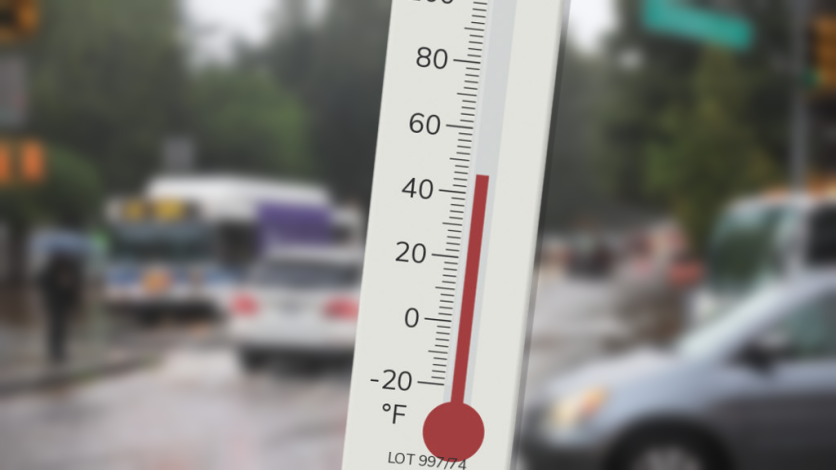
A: 46 °F
